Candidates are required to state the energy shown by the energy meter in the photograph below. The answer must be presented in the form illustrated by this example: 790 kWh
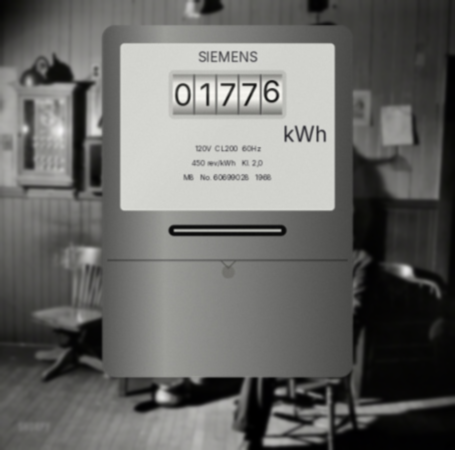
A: 1776 kWh
